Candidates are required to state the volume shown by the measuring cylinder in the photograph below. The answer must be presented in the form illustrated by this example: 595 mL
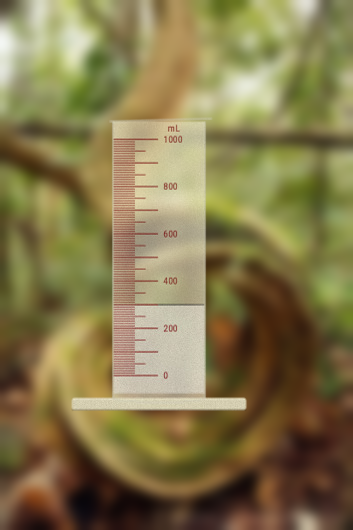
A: 300 mL
